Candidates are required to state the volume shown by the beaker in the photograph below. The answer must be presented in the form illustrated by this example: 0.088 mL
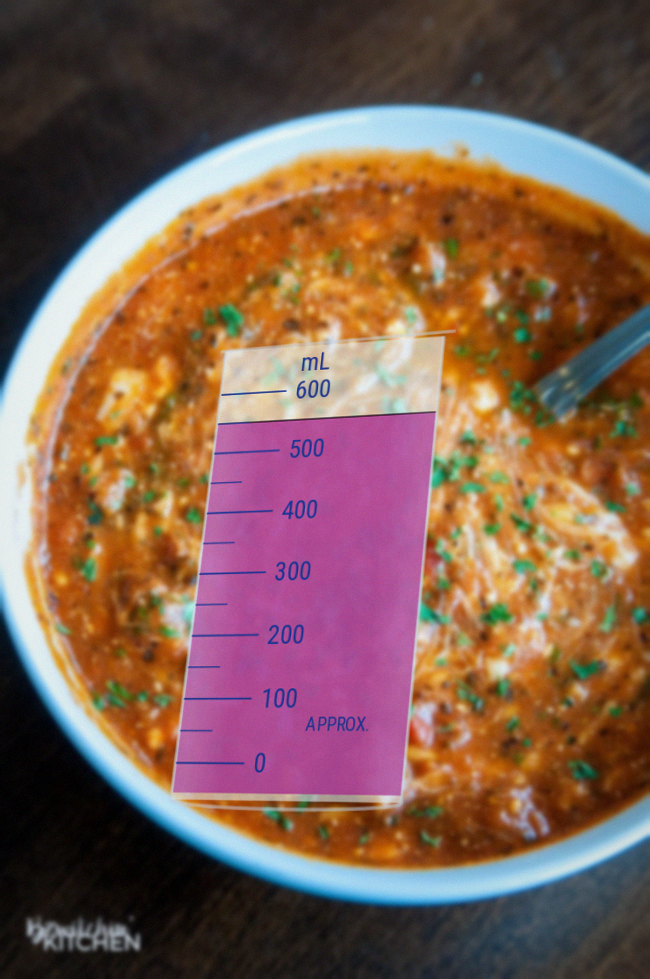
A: 550 mL
